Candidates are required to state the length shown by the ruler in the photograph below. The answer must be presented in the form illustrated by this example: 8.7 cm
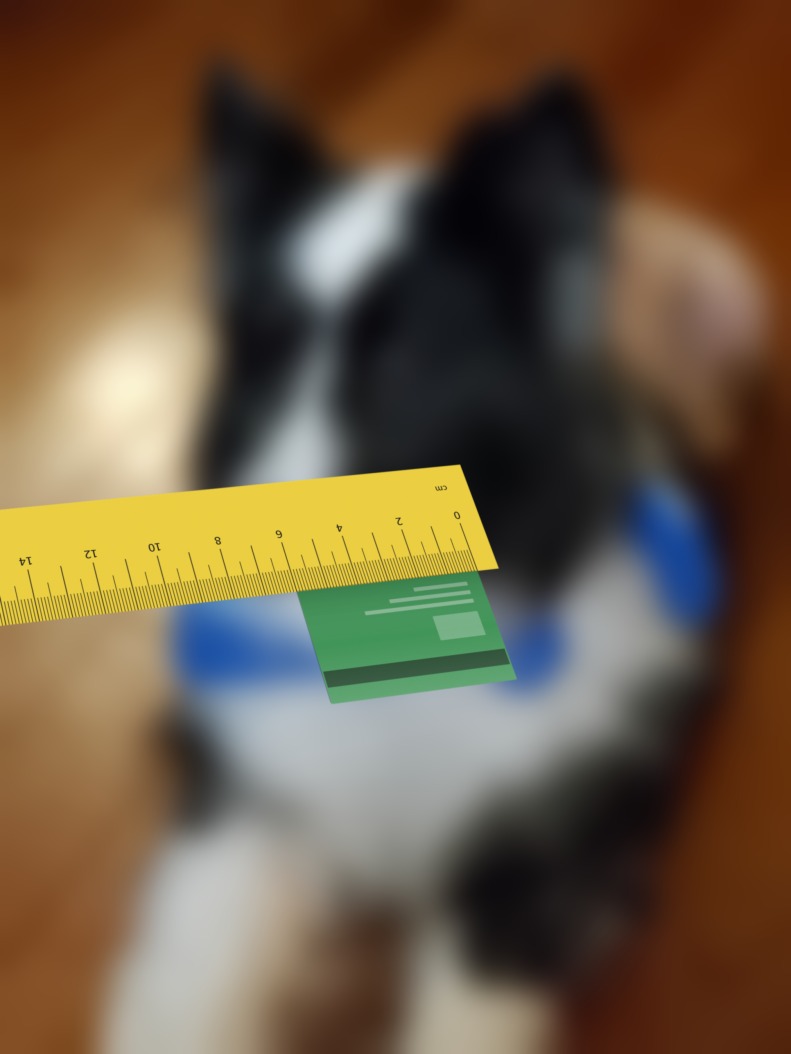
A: 6 cm
